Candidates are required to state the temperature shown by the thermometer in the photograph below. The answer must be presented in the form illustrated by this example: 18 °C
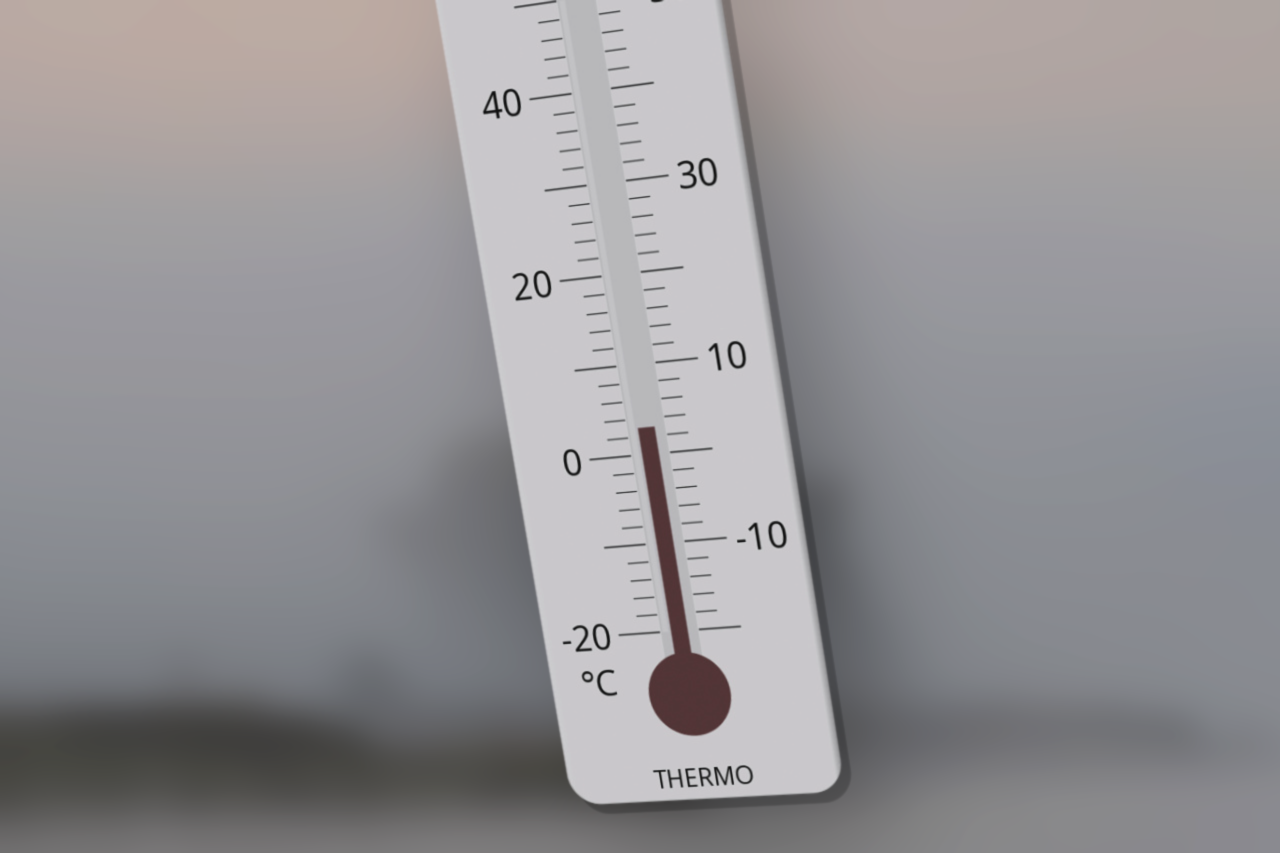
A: 3 °C
